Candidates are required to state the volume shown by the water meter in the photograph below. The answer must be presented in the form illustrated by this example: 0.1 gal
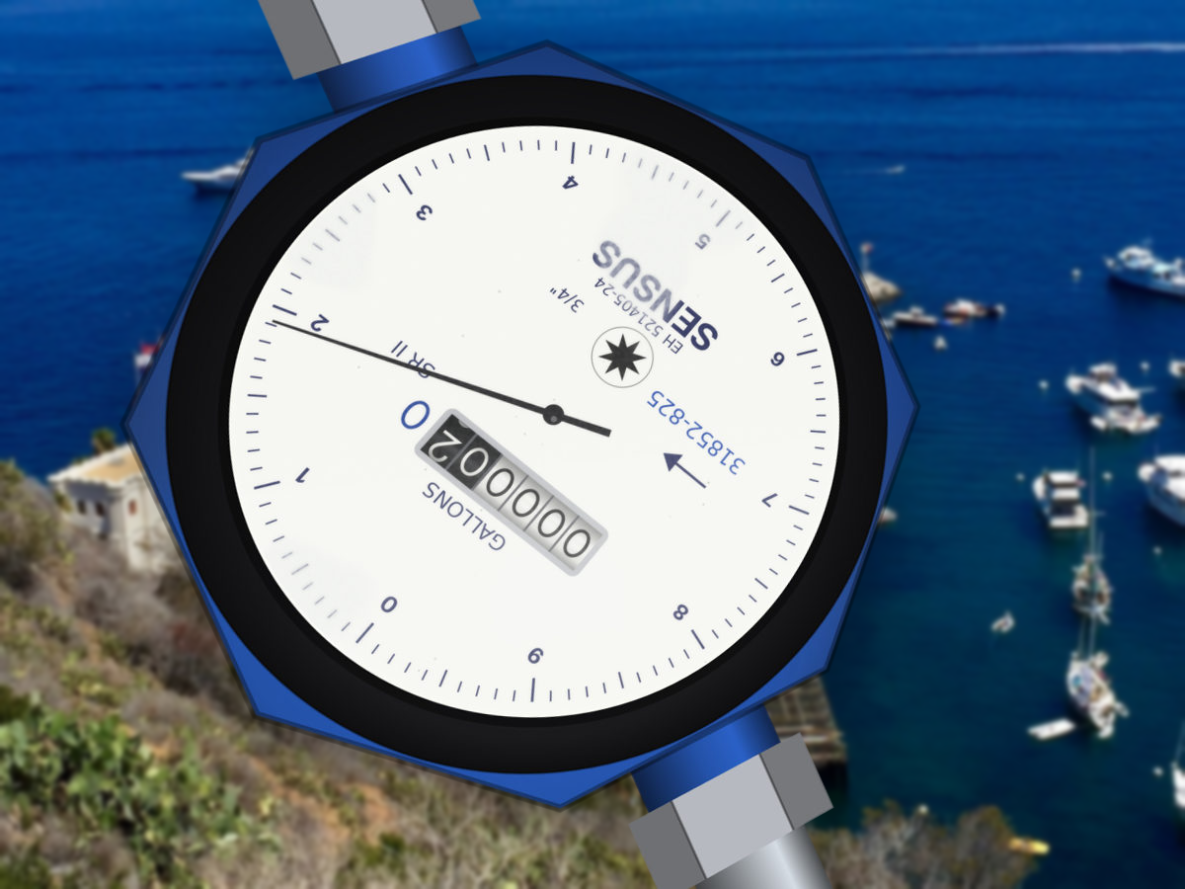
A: 21.9 gal
